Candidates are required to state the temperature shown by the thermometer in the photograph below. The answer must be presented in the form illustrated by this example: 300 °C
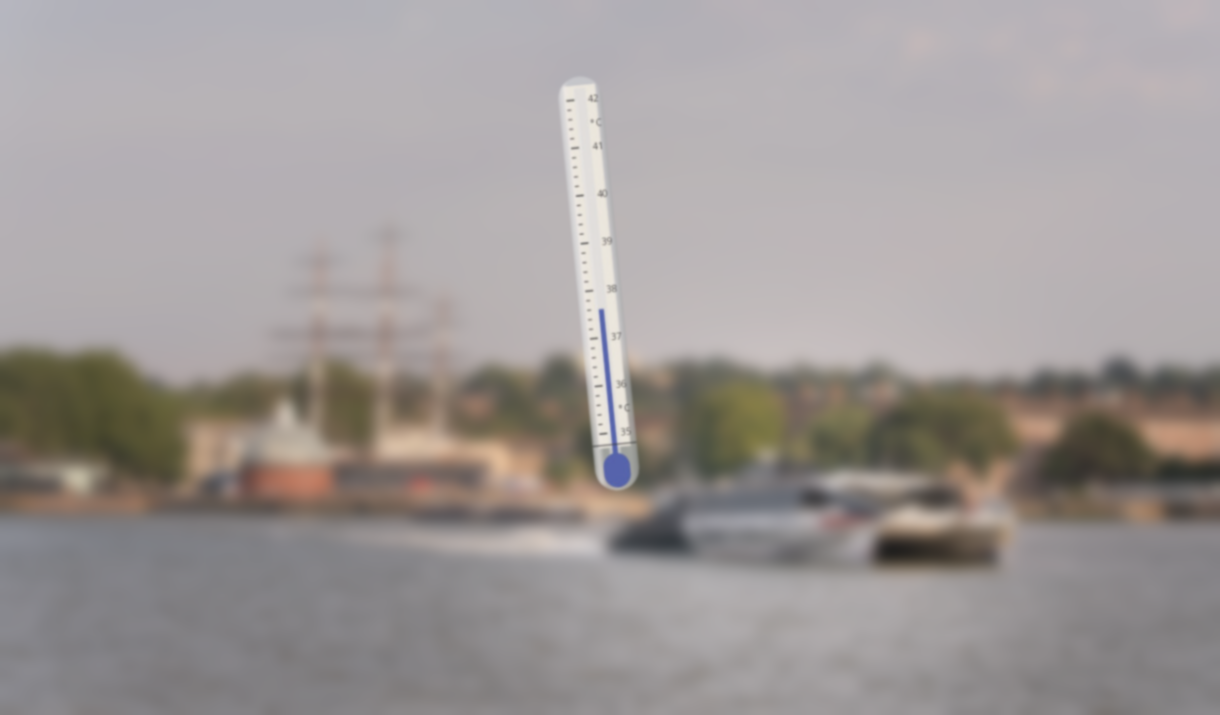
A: 37.6 °C
